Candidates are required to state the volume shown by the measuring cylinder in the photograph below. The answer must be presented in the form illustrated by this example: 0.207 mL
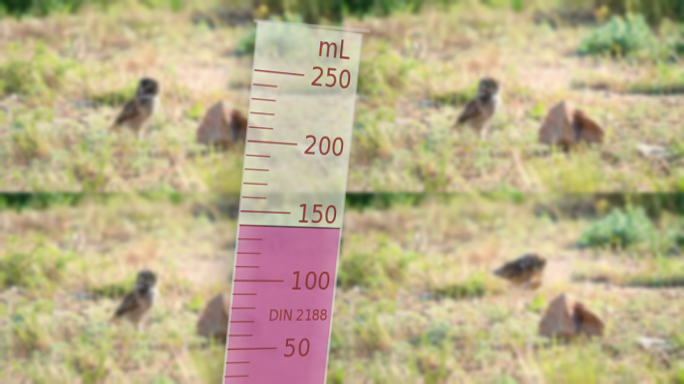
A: 140 mL
